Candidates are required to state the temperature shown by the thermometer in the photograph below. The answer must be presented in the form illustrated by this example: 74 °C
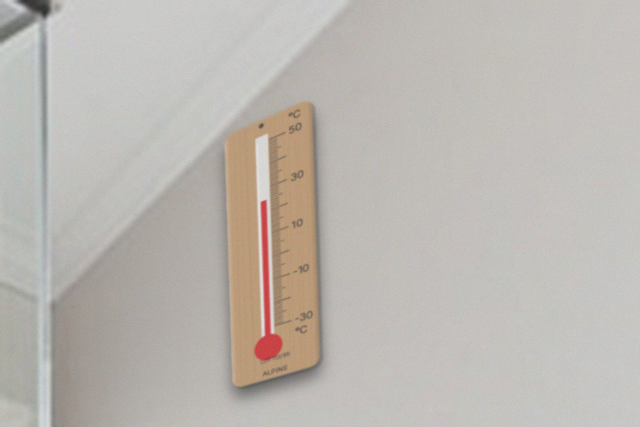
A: 25 °C
